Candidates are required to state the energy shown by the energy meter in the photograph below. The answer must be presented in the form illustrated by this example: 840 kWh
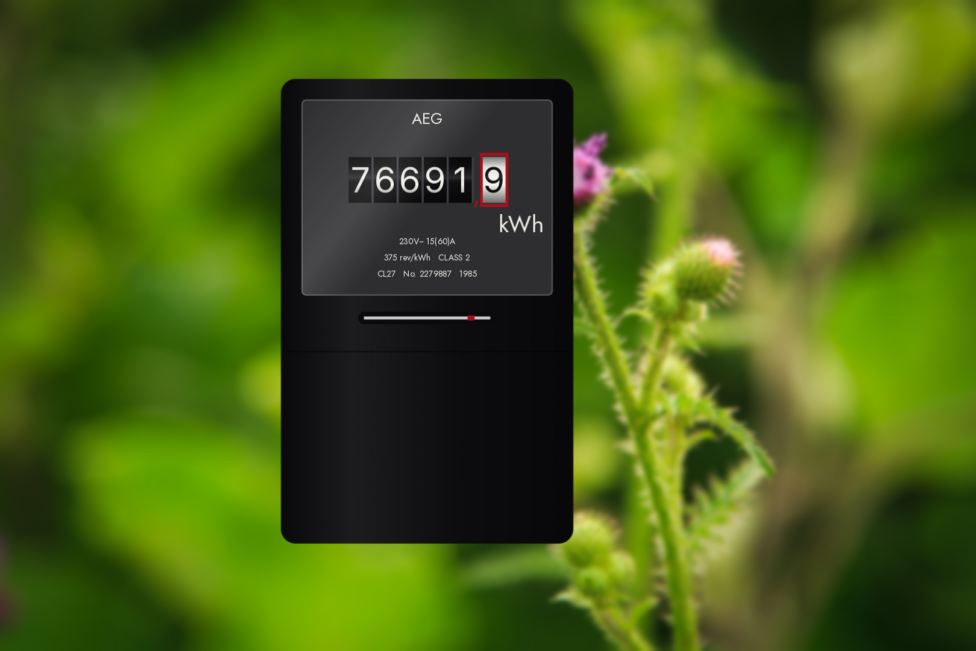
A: 76691.9 kWh
